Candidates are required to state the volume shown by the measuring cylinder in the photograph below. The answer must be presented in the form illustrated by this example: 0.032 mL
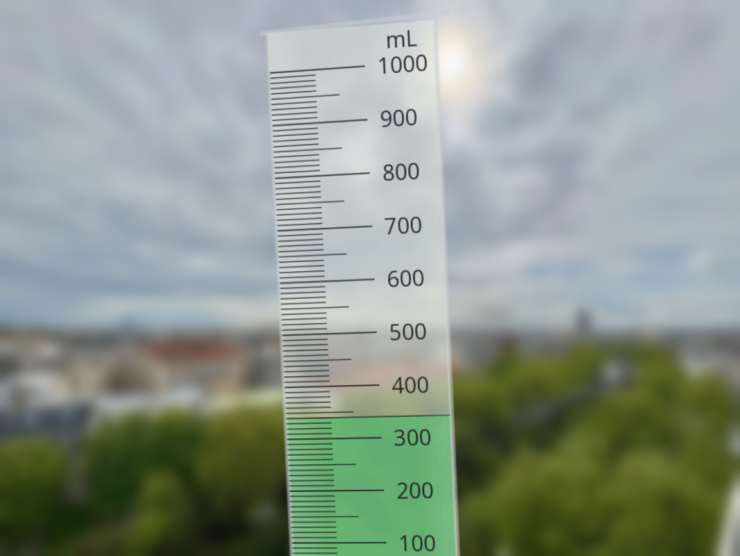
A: 340 mL
